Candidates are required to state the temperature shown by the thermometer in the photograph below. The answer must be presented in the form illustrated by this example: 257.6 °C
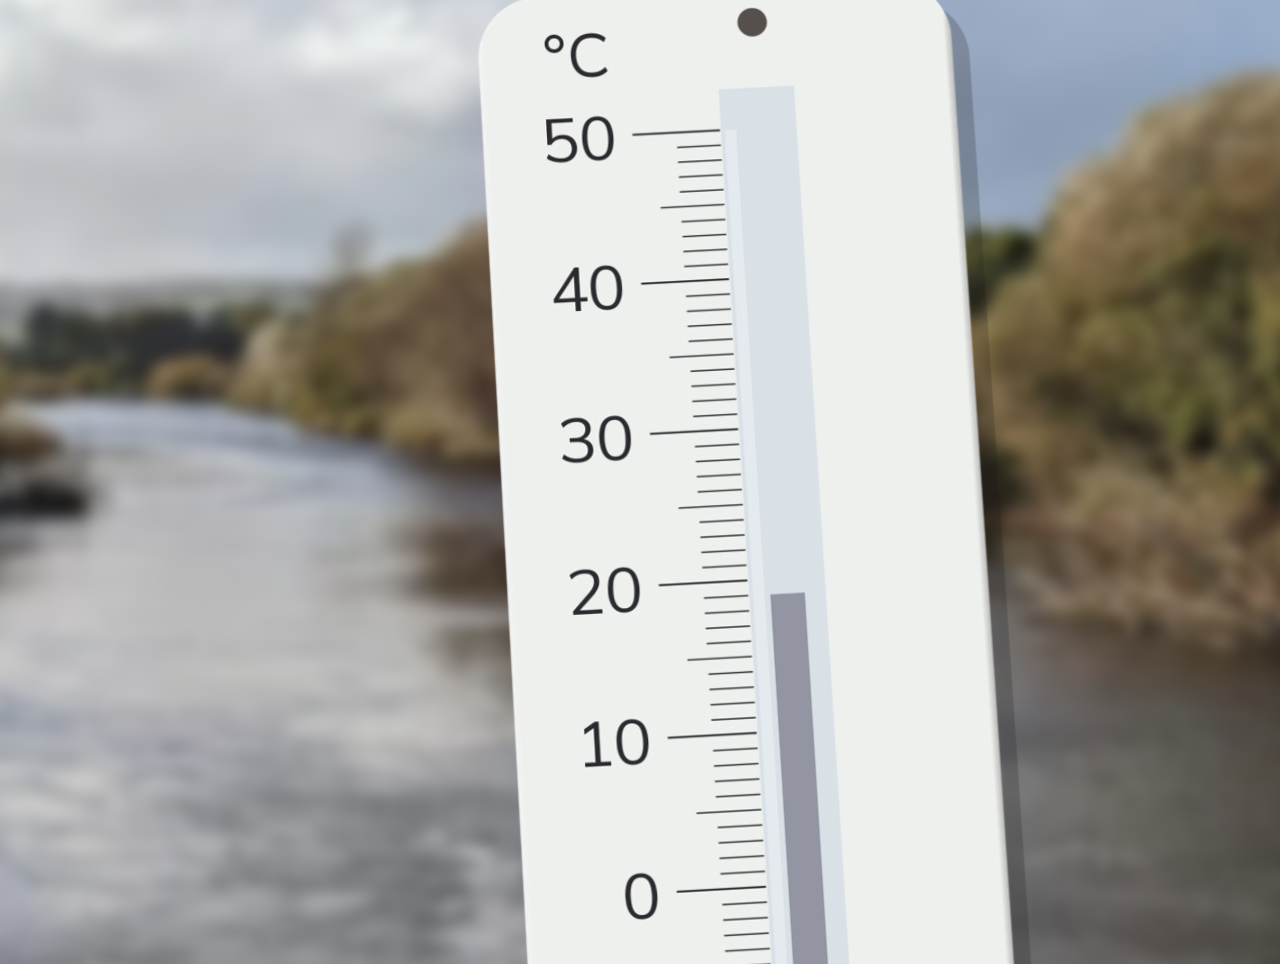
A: 19 °C
